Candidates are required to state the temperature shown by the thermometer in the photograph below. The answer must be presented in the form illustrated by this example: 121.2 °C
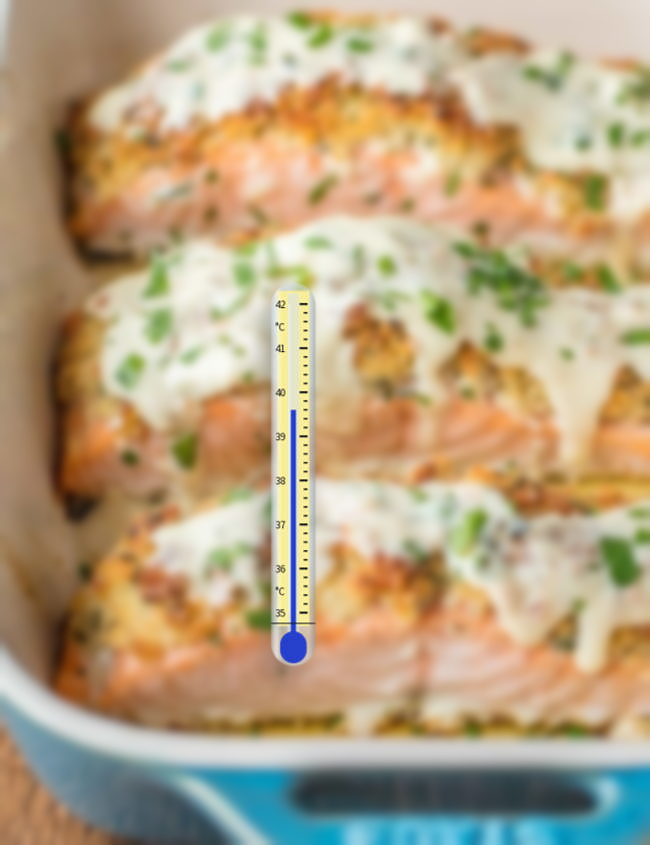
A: 39.6 °C
